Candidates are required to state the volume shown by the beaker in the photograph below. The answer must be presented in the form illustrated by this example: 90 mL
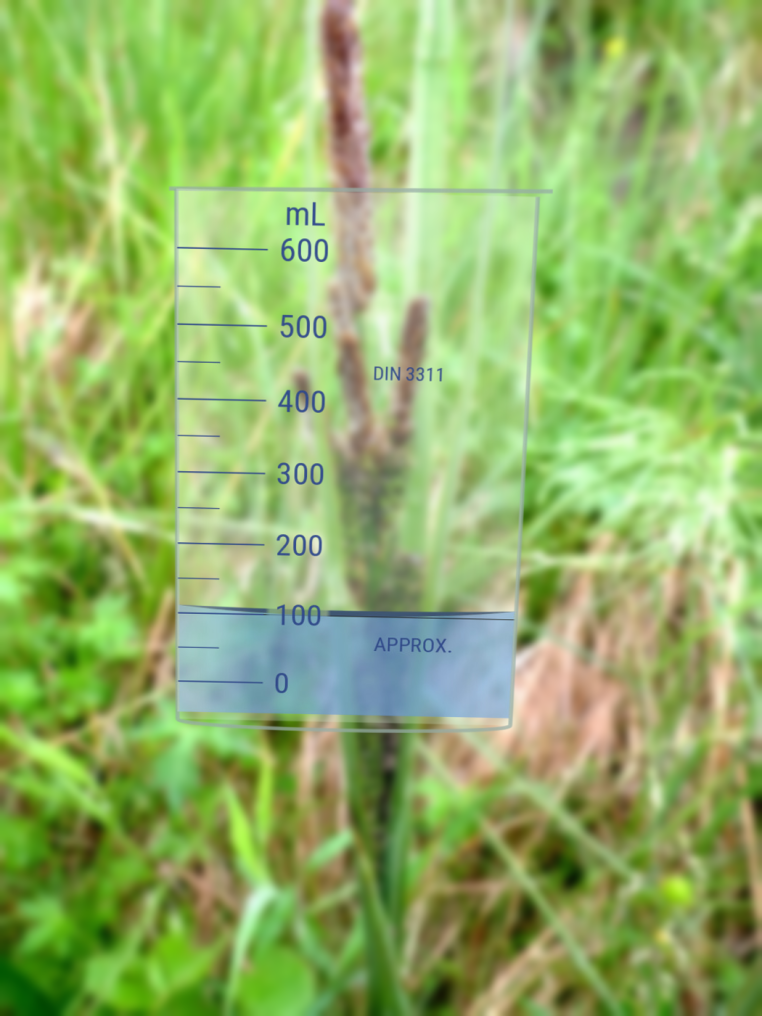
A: 100 mL
